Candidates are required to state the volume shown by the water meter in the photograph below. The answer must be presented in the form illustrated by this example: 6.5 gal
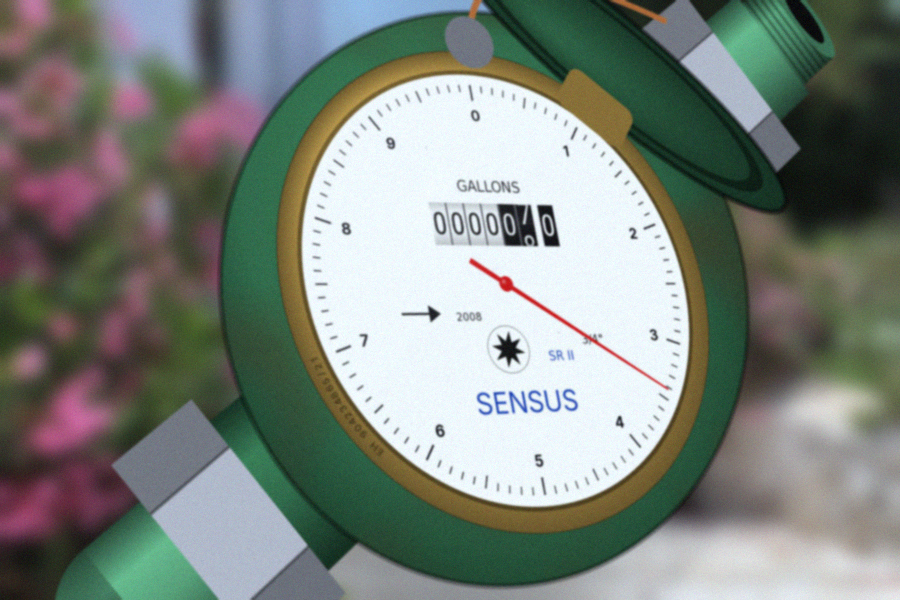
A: 73.4 gal
